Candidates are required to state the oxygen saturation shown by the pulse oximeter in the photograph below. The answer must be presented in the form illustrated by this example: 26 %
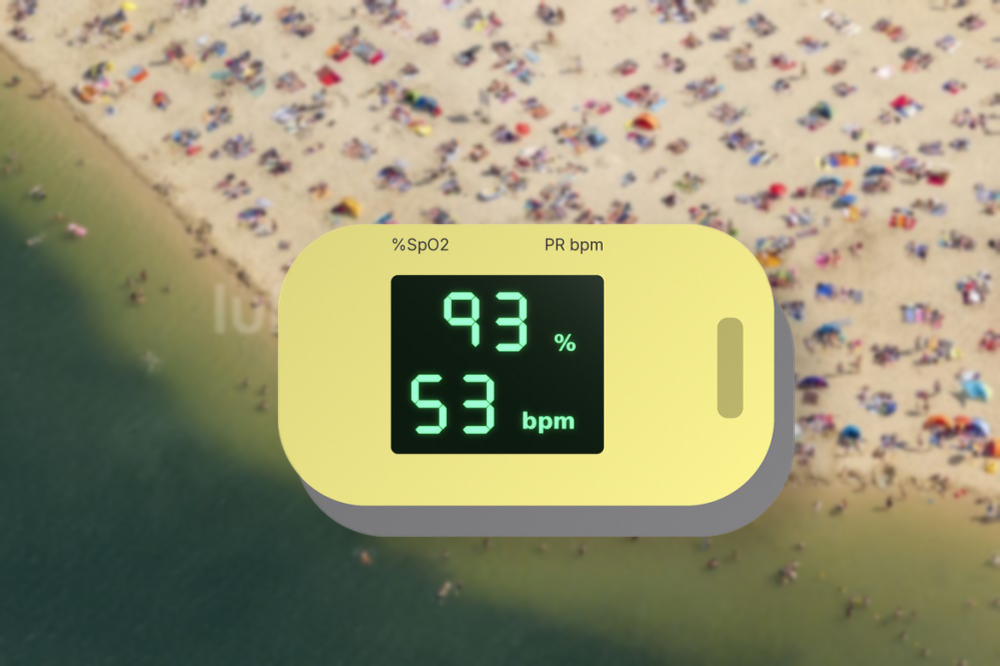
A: 93 %
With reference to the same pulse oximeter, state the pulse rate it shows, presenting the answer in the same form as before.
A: 53 bpm
